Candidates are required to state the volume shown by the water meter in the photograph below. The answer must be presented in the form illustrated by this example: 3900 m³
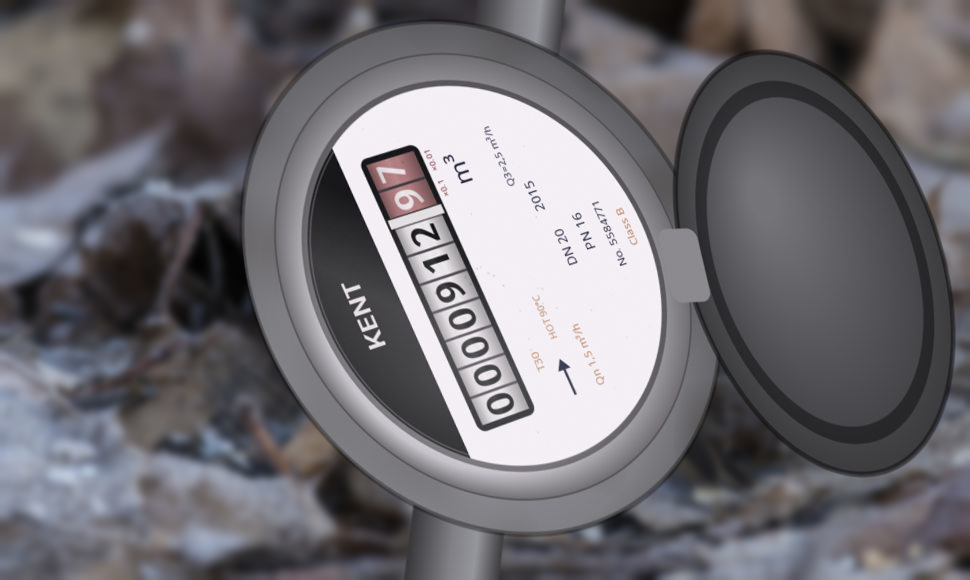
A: 912.97 m³
